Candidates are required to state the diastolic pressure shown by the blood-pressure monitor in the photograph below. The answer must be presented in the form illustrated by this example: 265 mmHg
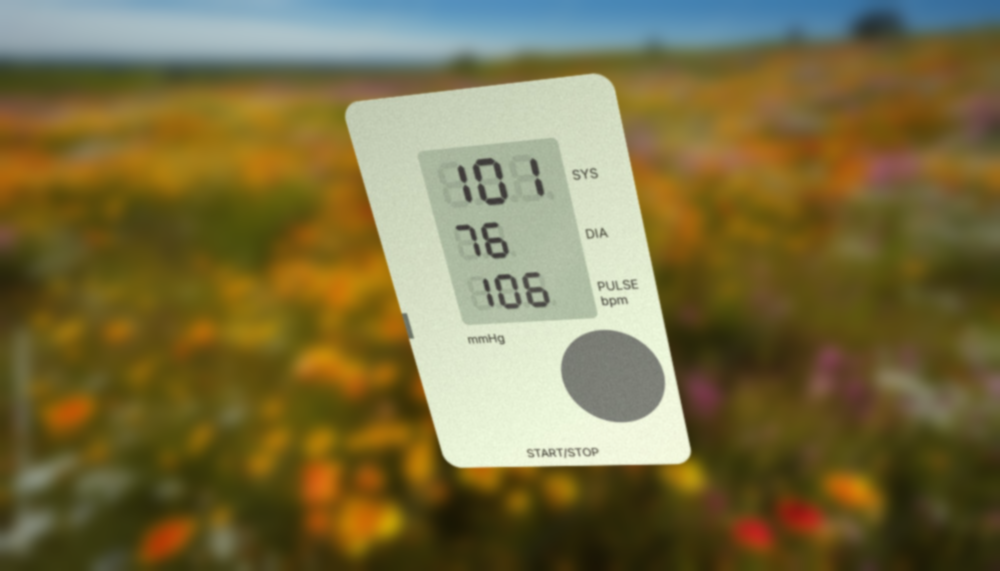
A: 76 mmHg
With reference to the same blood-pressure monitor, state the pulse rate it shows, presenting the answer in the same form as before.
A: 106 bpm
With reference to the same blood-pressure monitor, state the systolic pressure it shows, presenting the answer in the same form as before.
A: 101 mmHg
